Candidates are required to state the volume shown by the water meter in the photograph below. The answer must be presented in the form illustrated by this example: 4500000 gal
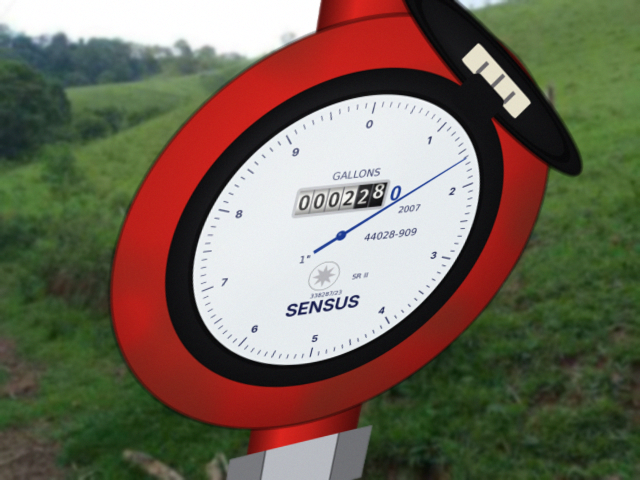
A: 2281.6 gal
